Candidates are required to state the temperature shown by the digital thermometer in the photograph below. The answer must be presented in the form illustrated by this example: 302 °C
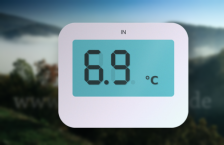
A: 6.9 °C
